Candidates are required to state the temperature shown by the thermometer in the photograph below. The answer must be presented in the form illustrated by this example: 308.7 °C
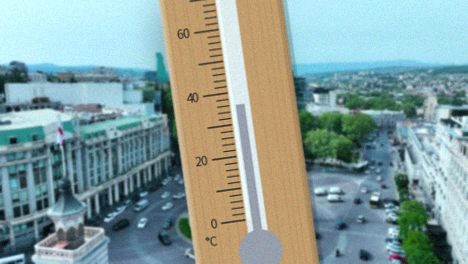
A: 36 °C
